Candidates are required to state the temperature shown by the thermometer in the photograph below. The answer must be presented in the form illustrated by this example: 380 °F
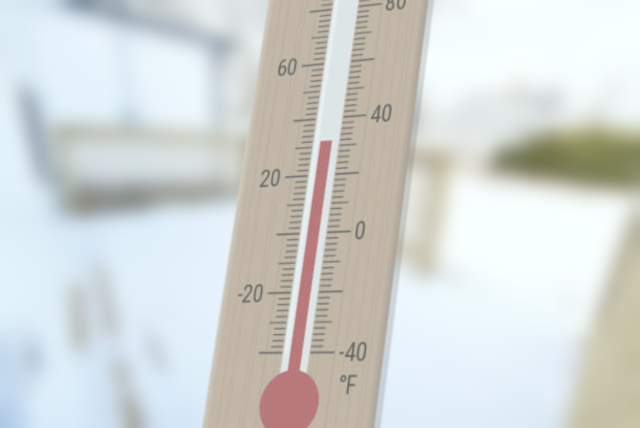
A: 32 °F
